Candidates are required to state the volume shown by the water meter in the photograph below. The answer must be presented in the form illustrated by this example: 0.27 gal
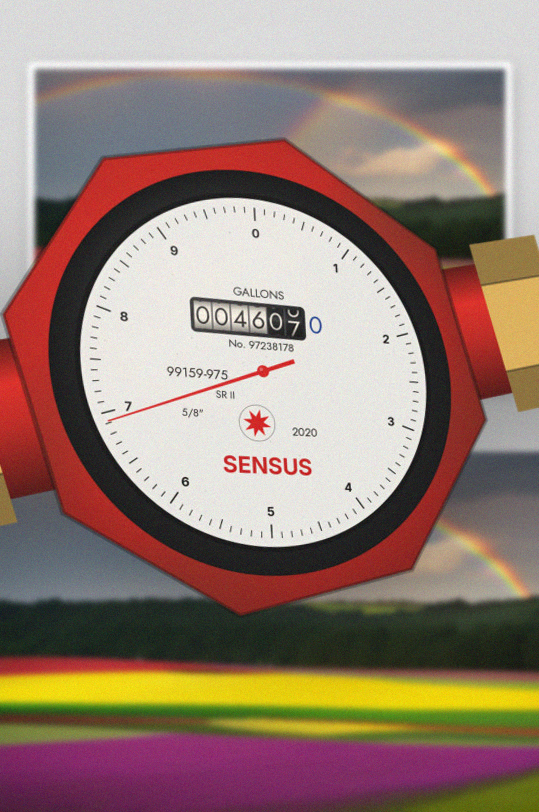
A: 46066.9 gal
